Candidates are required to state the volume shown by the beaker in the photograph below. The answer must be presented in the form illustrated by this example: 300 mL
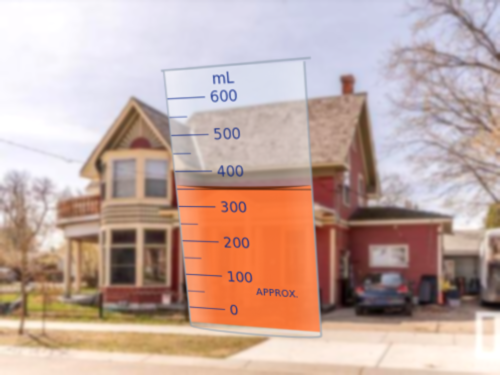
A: 350 mL
